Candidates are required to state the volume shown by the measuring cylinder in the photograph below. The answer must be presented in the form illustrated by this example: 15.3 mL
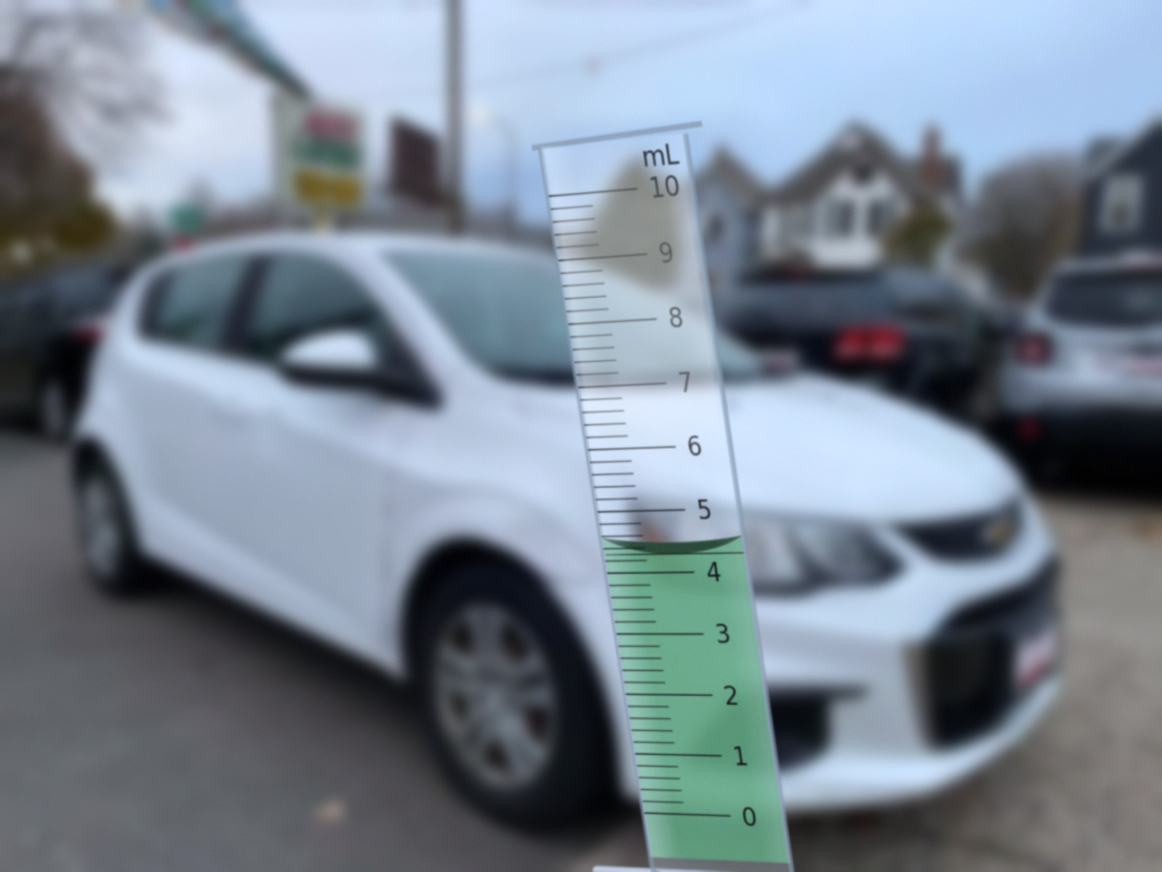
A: 4.3 mL
